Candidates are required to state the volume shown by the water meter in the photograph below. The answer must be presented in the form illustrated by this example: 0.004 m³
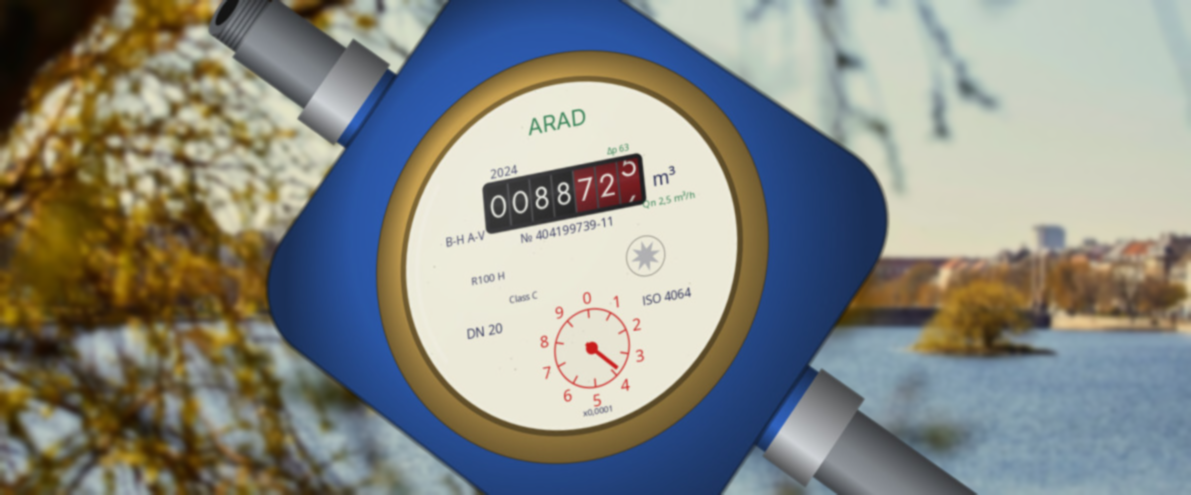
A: 88.7253 m³
